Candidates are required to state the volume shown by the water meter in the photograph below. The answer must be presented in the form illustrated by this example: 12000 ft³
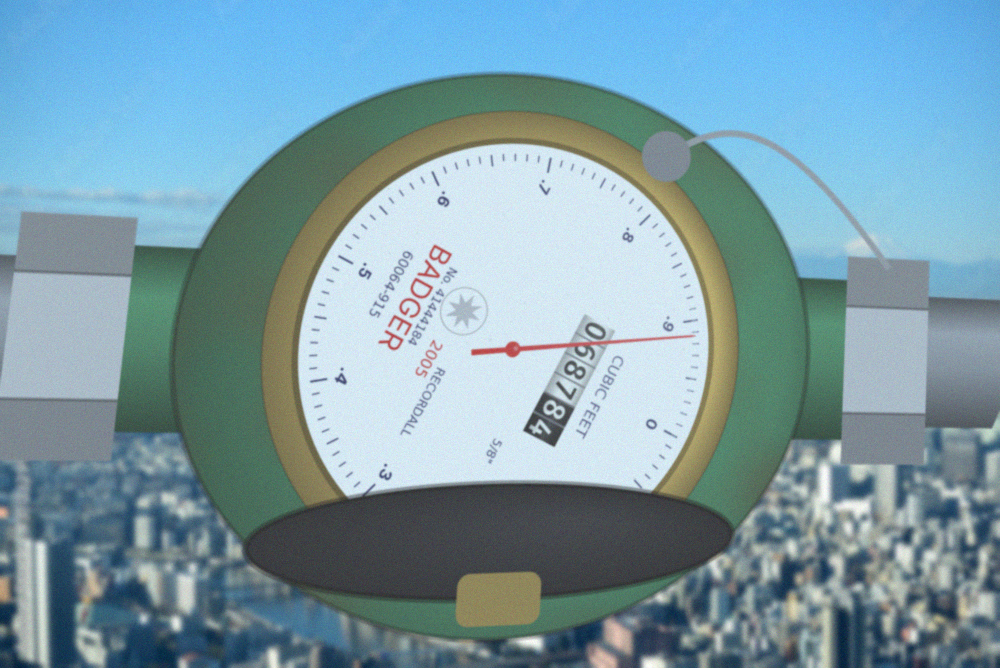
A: 68783.91 ft³
